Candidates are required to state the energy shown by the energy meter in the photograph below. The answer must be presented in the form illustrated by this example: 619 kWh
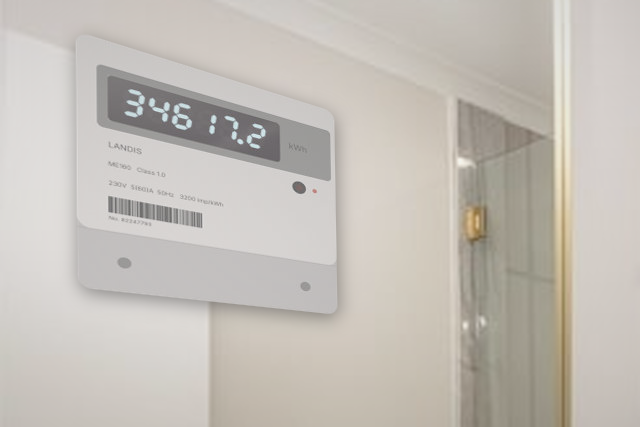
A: 34617.2 kWh
